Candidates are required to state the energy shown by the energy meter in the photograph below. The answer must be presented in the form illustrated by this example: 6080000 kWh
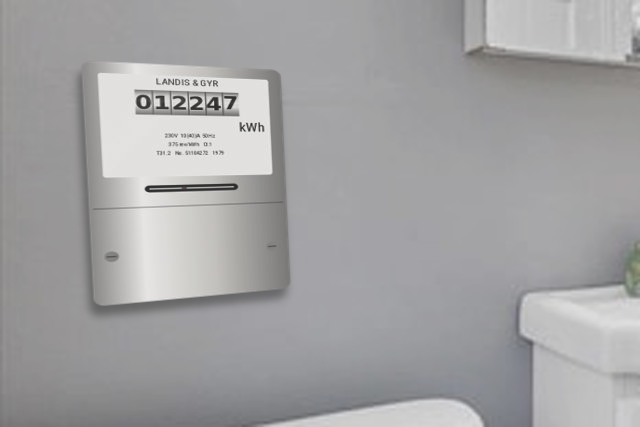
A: 12247 kWh
